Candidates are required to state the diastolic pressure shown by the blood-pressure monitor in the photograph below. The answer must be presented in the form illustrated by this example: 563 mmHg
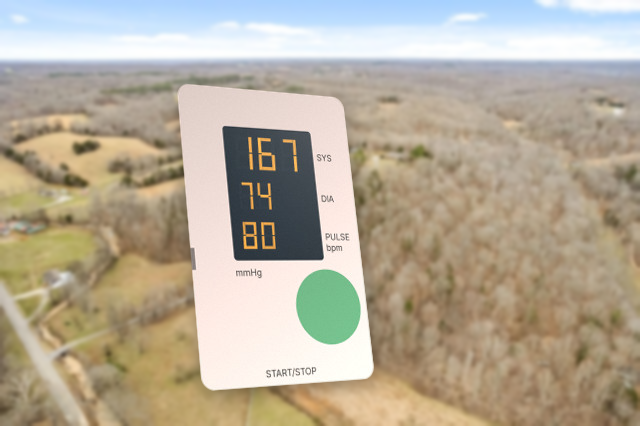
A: 74 mmHg
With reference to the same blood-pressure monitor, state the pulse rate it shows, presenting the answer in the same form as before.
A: 80 bpm
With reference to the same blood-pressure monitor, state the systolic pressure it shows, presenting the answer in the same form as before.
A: 167 mmHg
